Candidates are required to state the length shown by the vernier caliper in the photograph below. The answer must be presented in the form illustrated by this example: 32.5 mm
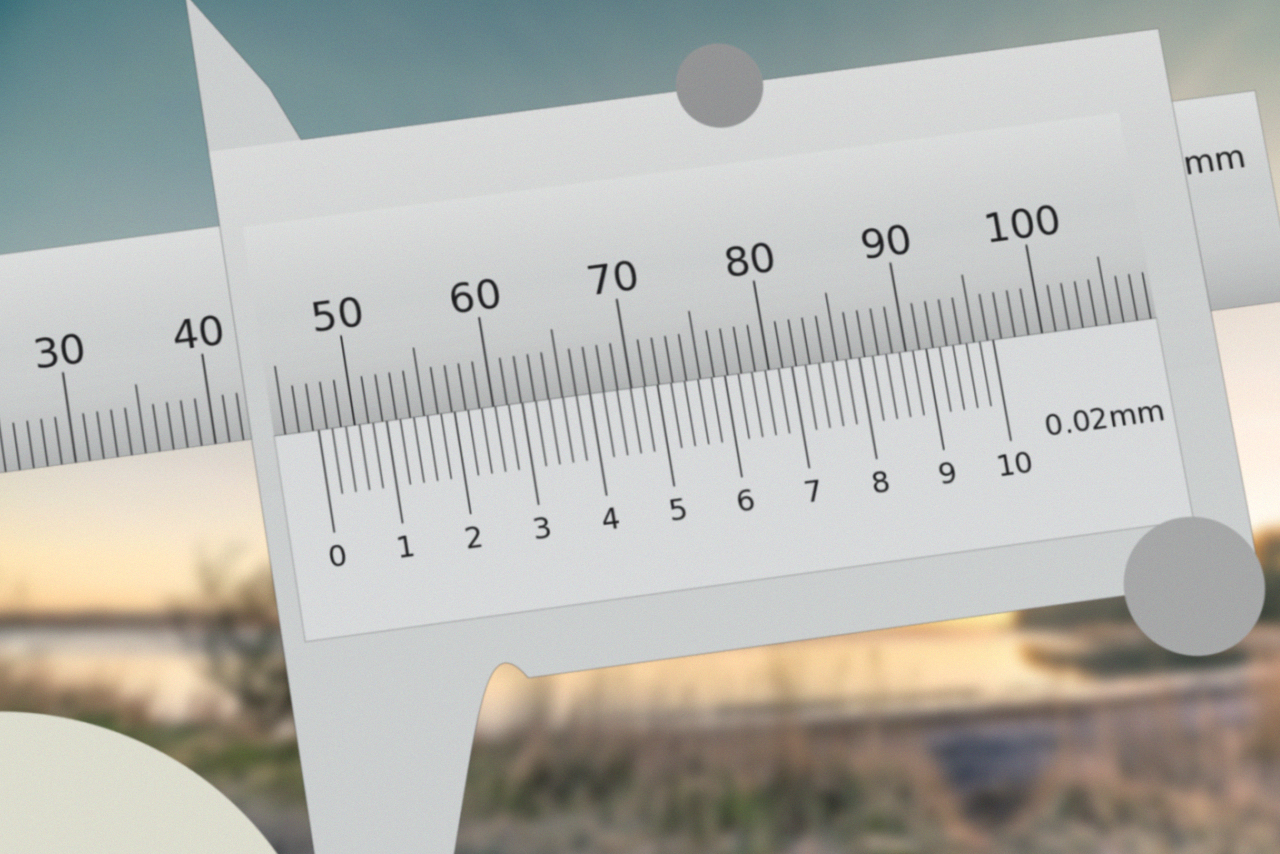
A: 47.4 mm
